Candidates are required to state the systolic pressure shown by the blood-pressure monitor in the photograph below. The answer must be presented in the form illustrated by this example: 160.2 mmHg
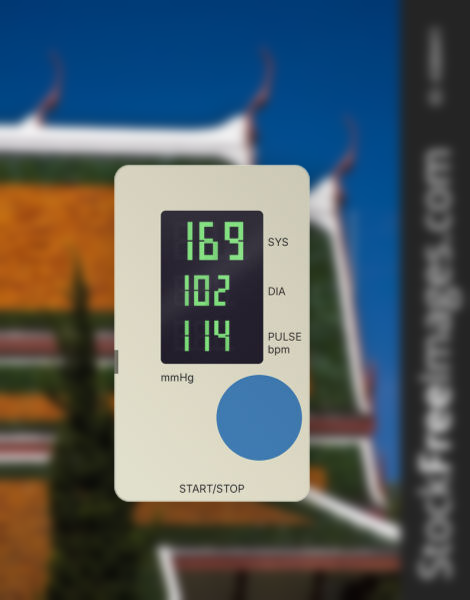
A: 169 mmHg
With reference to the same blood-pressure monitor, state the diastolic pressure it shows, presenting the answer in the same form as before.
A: 102 mmHg
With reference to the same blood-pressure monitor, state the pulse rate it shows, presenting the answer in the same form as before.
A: 114 bpm
